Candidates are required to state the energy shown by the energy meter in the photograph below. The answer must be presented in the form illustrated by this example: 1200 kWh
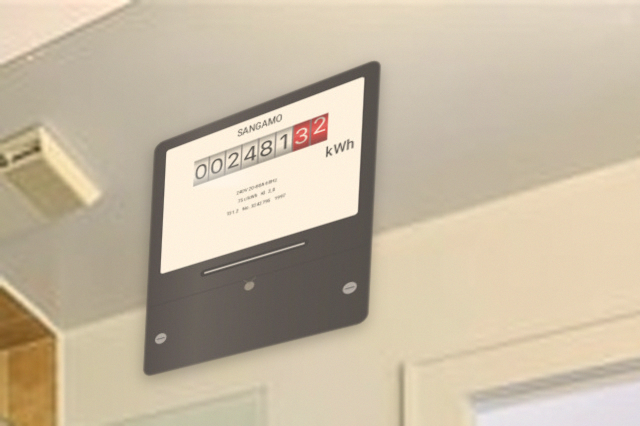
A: 2481.32 kWh
